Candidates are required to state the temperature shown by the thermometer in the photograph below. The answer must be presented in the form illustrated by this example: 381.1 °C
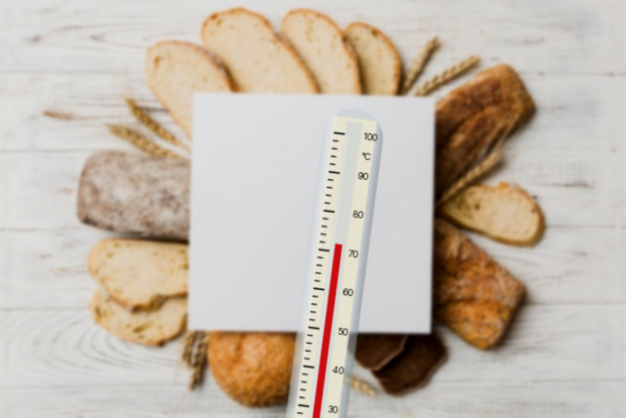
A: 72 °C
